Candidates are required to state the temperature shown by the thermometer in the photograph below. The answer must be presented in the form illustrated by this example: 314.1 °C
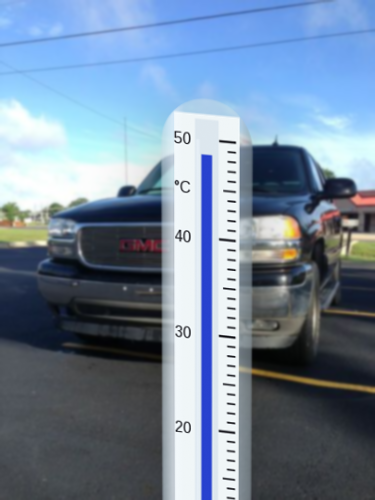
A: 48.5 °C
